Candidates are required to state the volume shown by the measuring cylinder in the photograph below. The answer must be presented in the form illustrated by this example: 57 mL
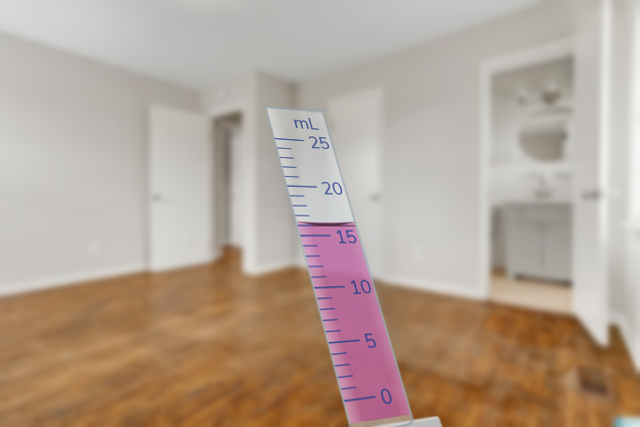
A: 16 mL
